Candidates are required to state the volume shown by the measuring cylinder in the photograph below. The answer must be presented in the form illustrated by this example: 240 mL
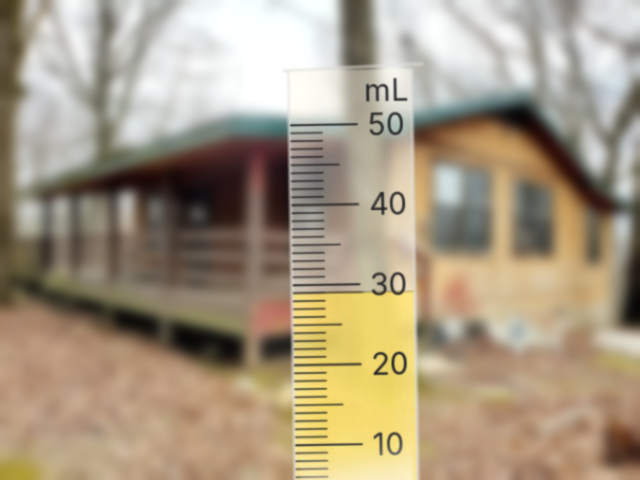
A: 29 mL
